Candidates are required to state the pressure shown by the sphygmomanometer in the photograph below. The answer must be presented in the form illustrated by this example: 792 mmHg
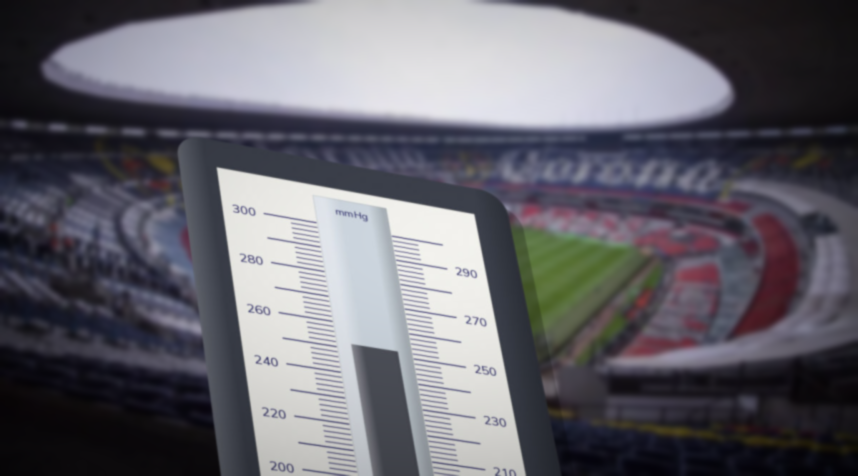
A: 252 mmHg
